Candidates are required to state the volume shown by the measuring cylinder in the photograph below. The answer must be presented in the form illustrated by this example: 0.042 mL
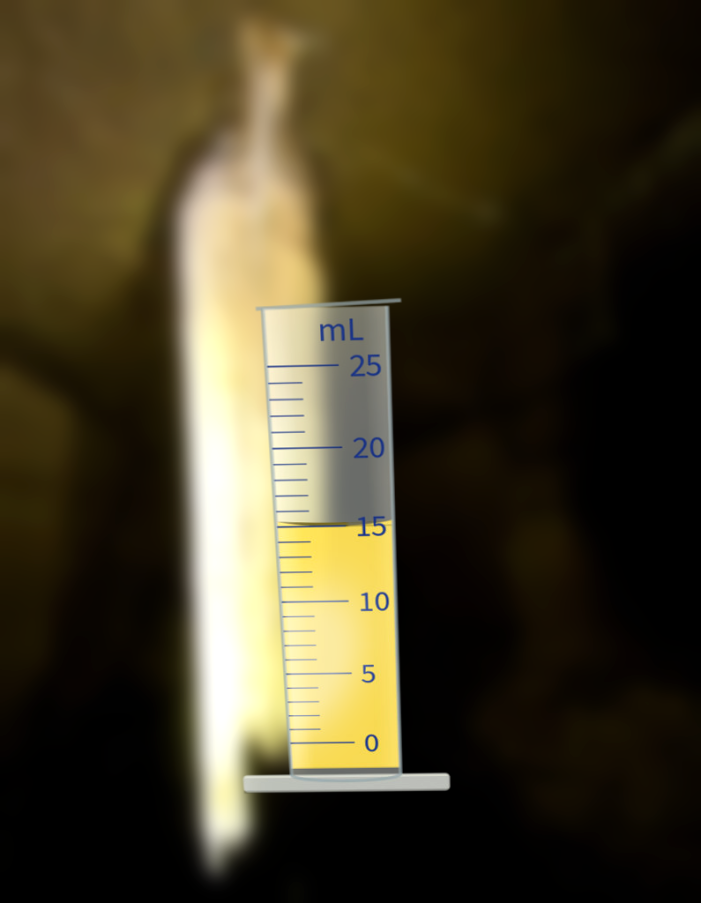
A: 15 mL
